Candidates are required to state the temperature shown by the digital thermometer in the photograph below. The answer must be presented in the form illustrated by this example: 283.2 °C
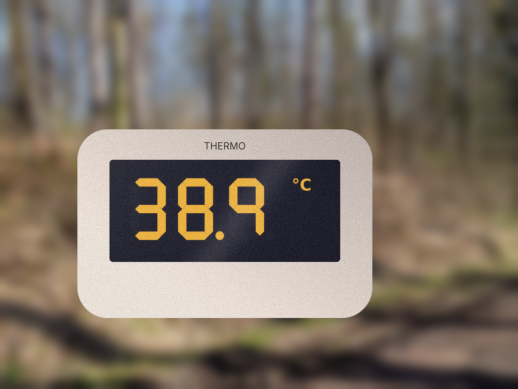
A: 38.9 °C
